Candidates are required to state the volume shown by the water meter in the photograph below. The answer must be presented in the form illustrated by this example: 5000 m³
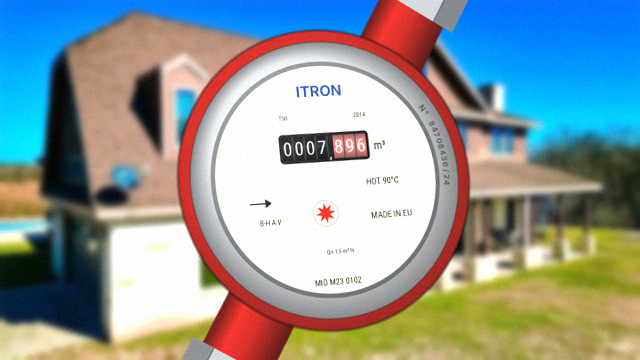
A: 7.896 m³
